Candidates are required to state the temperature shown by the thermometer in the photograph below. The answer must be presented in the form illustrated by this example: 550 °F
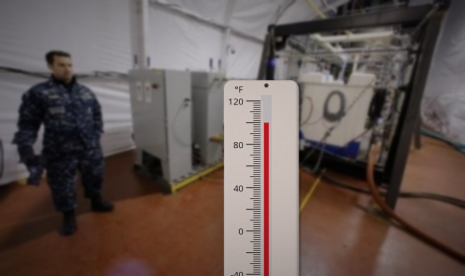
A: 100 °F
